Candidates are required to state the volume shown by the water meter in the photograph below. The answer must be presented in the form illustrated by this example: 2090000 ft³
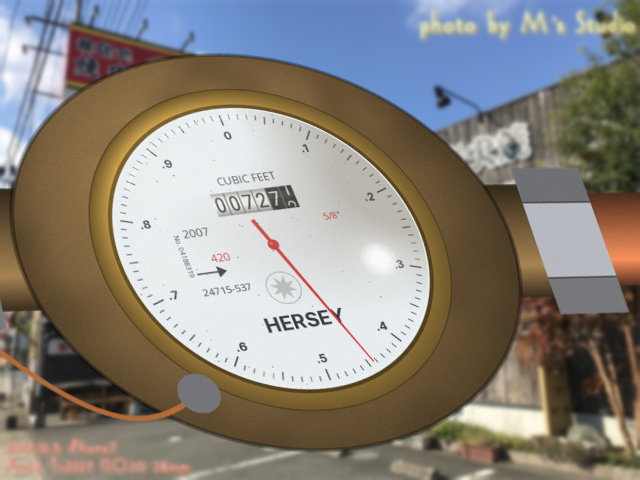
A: 7271.44 ft³
